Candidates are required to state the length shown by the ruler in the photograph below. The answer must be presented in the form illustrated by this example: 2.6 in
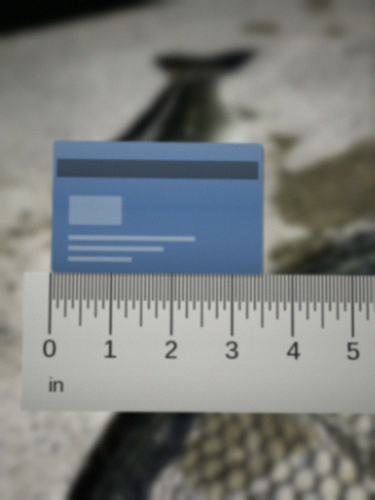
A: 3.5 in
